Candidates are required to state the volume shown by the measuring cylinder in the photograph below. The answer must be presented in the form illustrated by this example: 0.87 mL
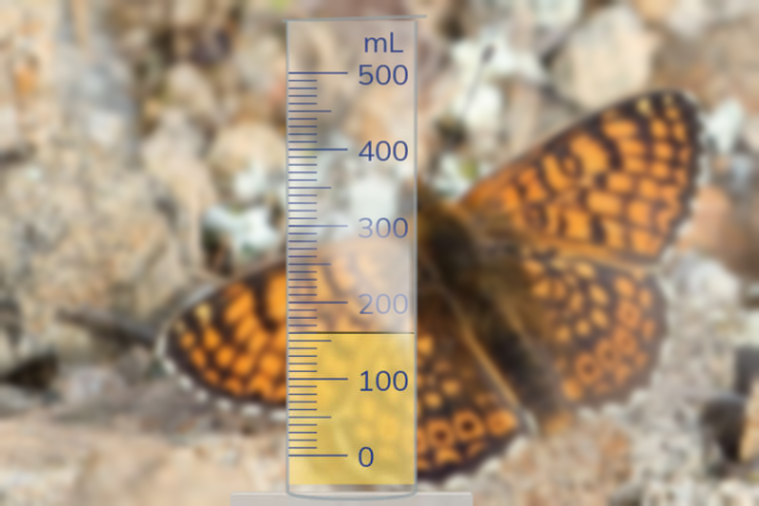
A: 160 mL
